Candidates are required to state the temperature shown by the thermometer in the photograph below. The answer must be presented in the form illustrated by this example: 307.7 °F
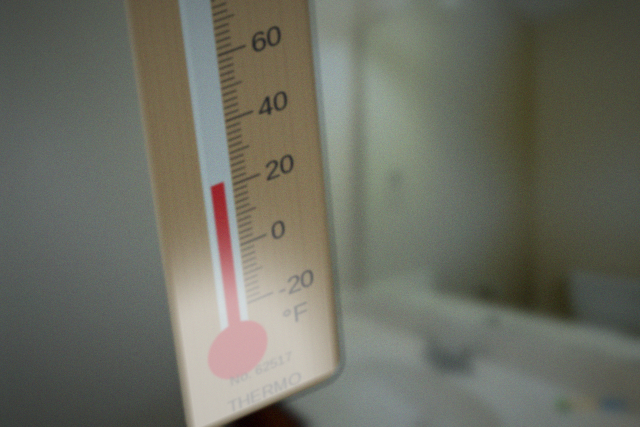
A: 22 °F
